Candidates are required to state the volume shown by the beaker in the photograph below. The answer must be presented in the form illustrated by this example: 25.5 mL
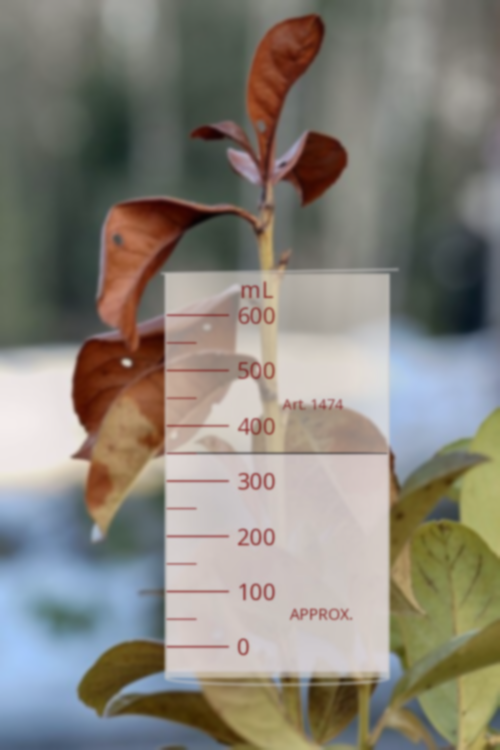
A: 350 mL
